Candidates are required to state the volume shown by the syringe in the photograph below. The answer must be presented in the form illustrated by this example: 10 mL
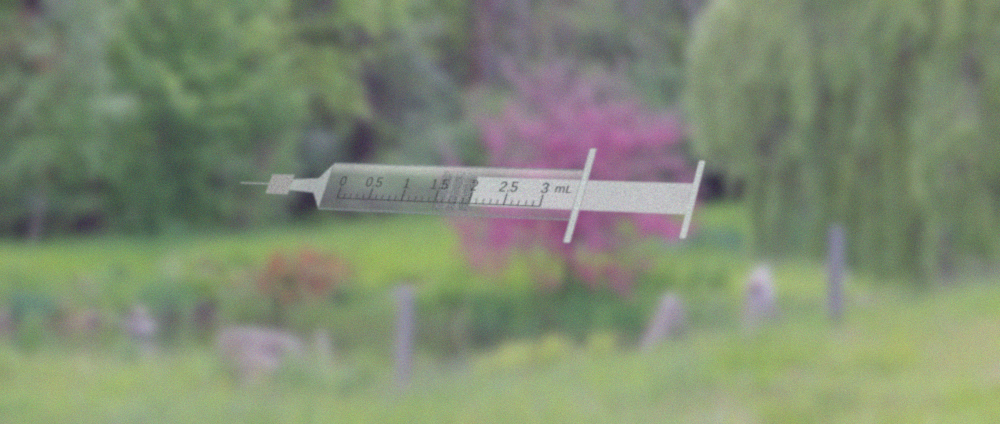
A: 1.5 mL
